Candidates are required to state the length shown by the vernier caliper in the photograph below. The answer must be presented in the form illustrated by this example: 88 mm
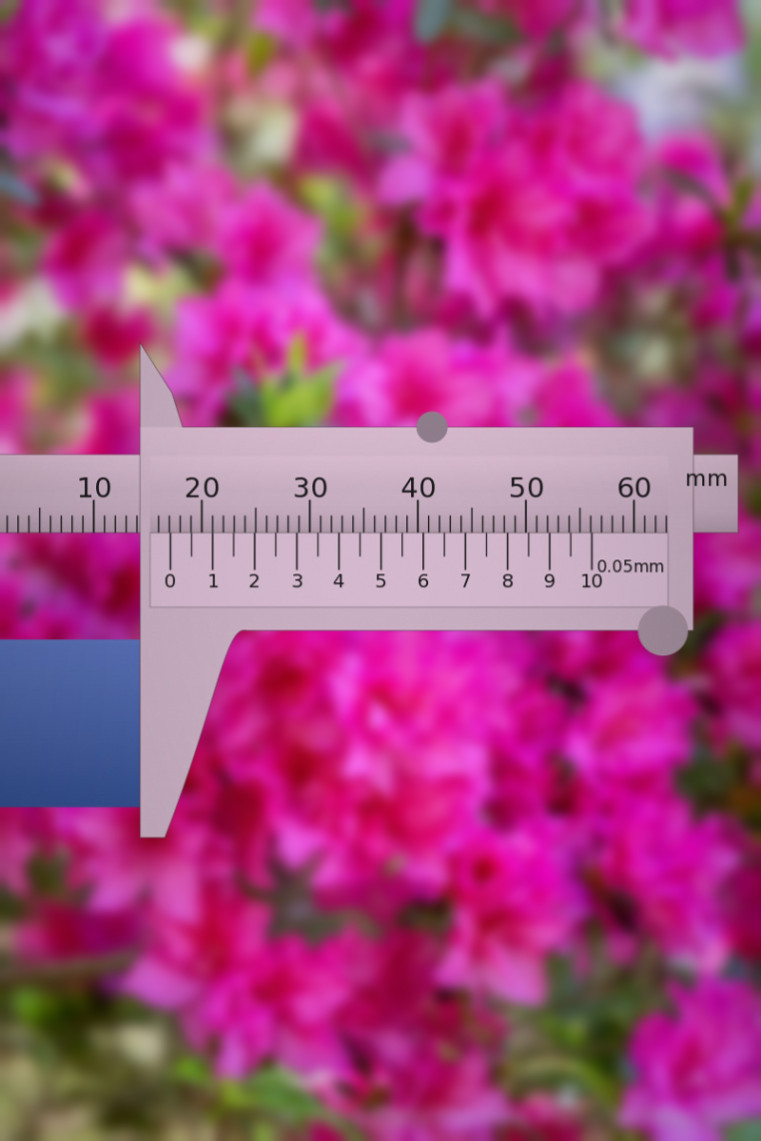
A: 17.1 mm
